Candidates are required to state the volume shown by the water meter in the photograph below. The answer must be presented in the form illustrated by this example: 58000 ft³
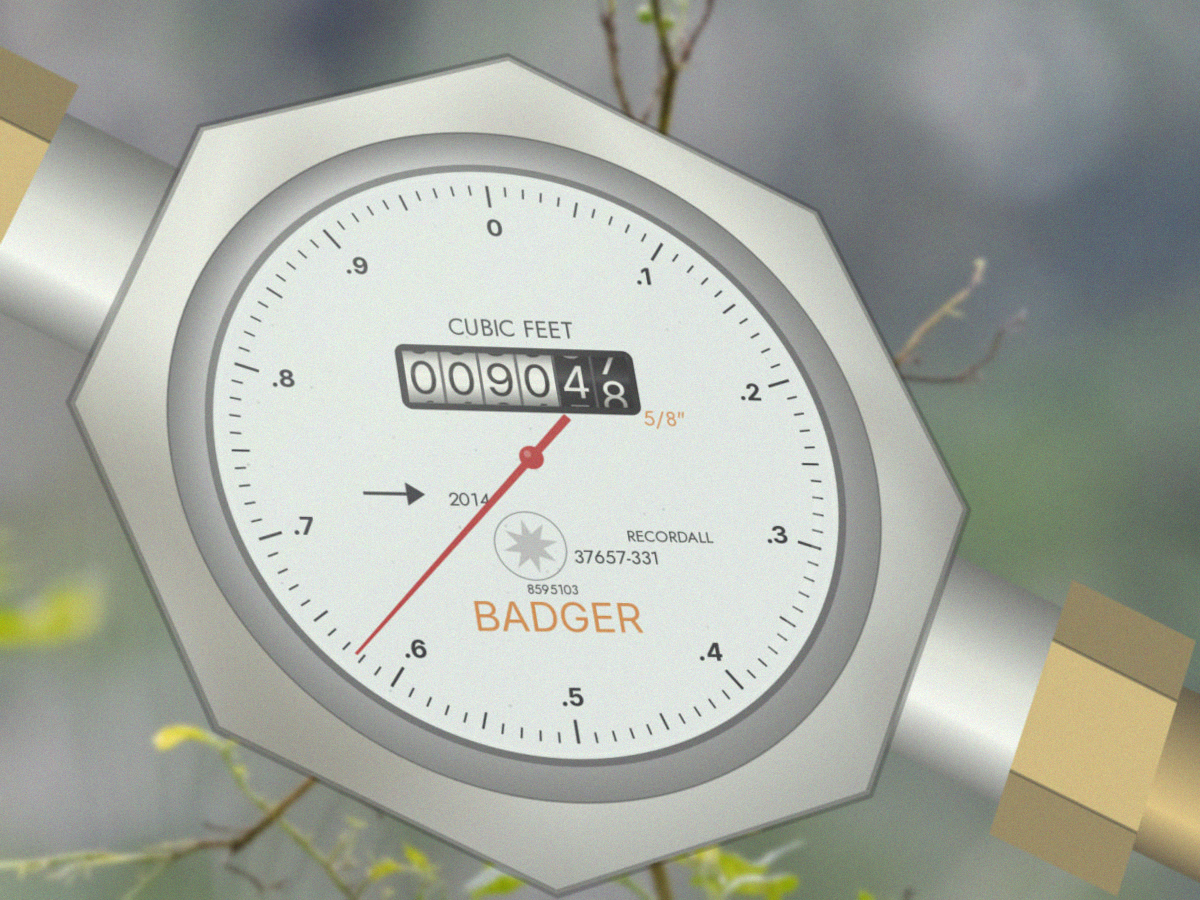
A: 9047.62 ft³
